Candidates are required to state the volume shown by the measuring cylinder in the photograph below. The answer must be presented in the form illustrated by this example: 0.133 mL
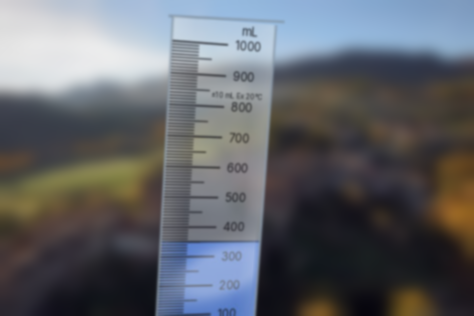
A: 350 mL
